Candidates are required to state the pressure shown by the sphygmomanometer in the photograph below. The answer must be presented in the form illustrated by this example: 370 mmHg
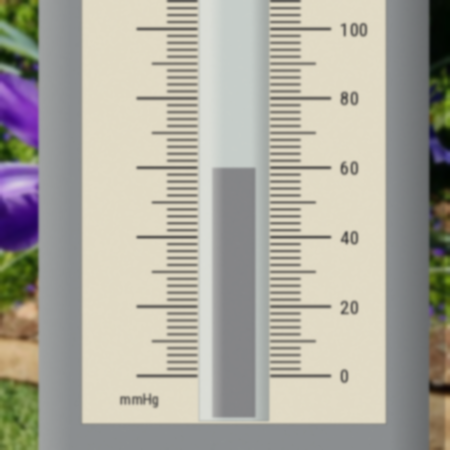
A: 60 mmHg
